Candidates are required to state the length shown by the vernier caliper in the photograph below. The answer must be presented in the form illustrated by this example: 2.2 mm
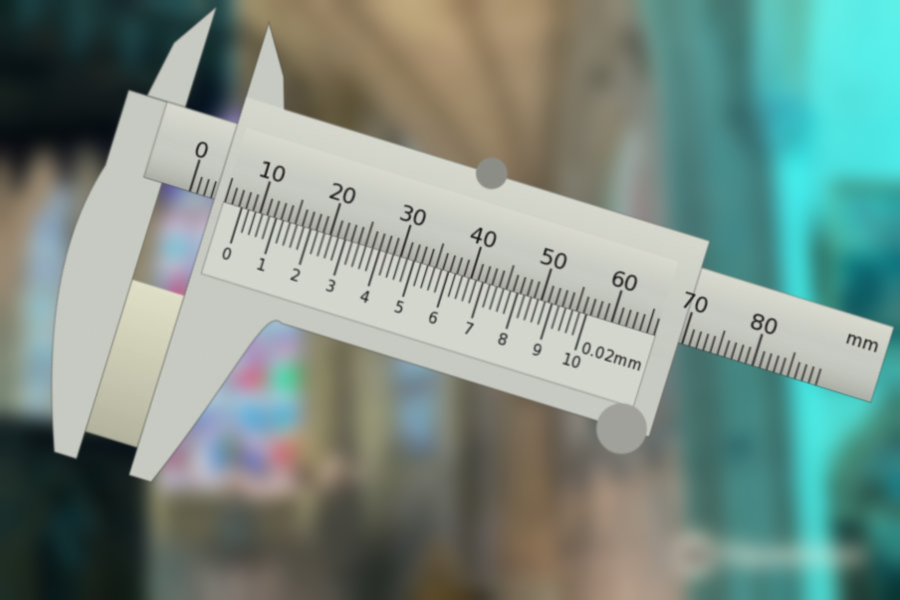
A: 7.4 mm
